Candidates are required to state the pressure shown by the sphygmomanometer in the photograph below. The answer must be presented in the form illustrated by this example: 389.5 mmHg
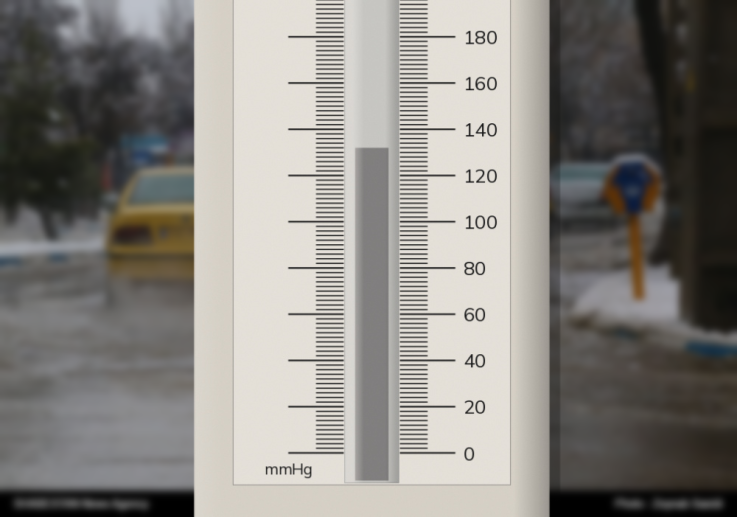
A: 132 mmHg
